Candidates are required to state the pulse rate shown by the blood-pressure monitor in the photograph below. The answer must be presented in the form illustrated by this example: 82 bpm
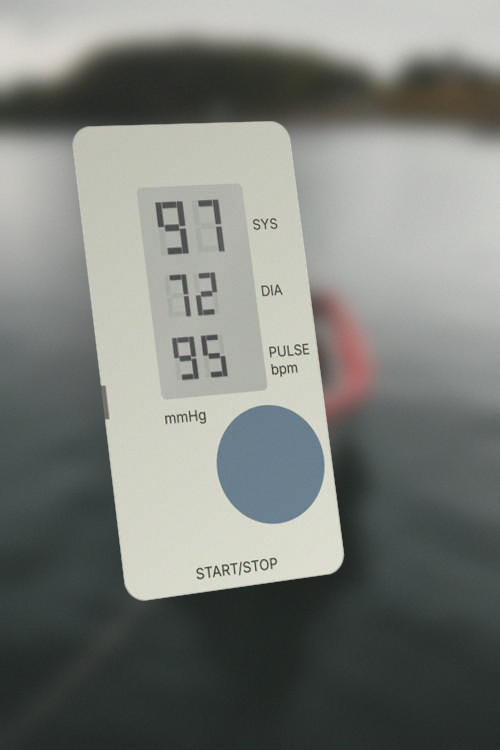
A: 95 bpm
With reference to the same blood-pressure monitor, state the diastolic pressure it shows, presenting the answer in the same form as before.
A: 72 mmHg
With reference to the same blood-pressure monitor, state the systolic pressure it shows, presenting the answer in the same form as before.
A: 97 mmHg
